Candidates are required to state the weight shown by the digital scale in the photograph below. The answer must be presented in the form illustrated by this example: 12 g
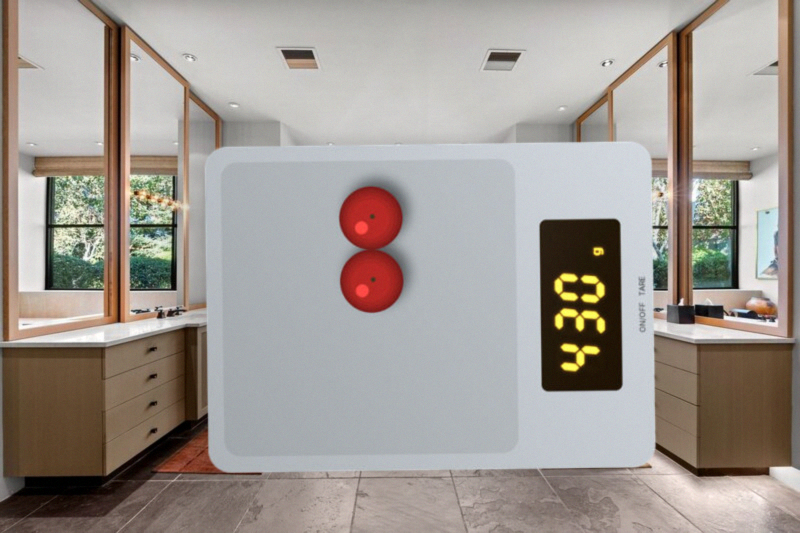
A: 430 g
